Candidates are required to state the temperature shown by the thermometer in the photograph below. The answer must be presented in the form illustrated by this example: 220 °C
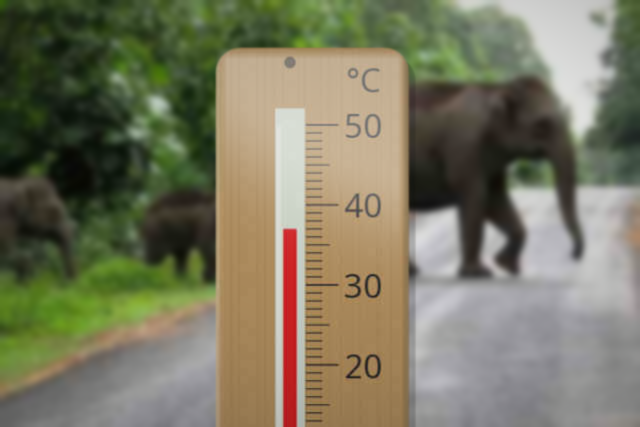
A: 37 °C
